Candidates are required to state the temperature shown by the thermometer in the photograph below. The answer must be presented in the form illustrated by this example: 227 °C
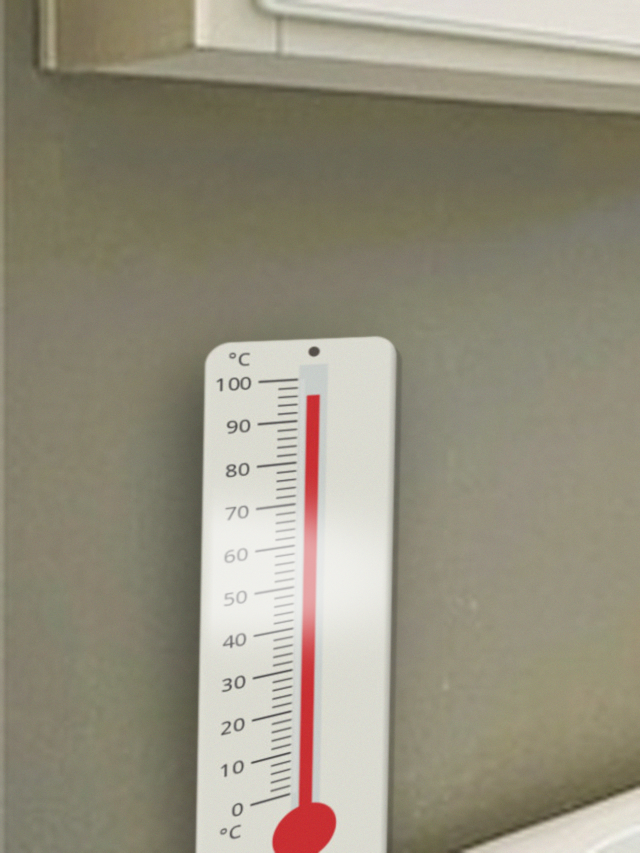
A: 96 °C
